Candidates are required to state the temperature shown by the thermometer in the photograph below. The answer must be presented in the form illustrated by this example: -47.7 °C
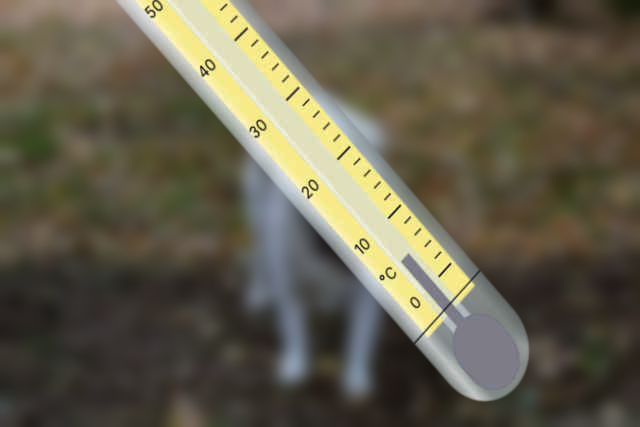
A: 5 °C
